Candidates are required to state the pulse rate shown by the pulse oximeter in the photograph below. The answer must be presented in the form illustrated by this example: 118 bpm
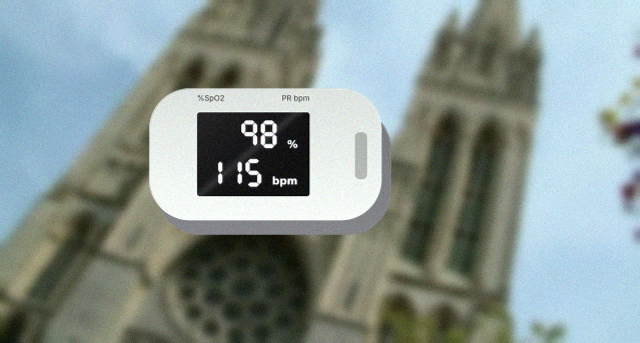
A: 115 bpm
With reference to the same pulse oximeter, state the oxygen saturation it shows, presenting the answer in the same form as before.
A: 98 %
